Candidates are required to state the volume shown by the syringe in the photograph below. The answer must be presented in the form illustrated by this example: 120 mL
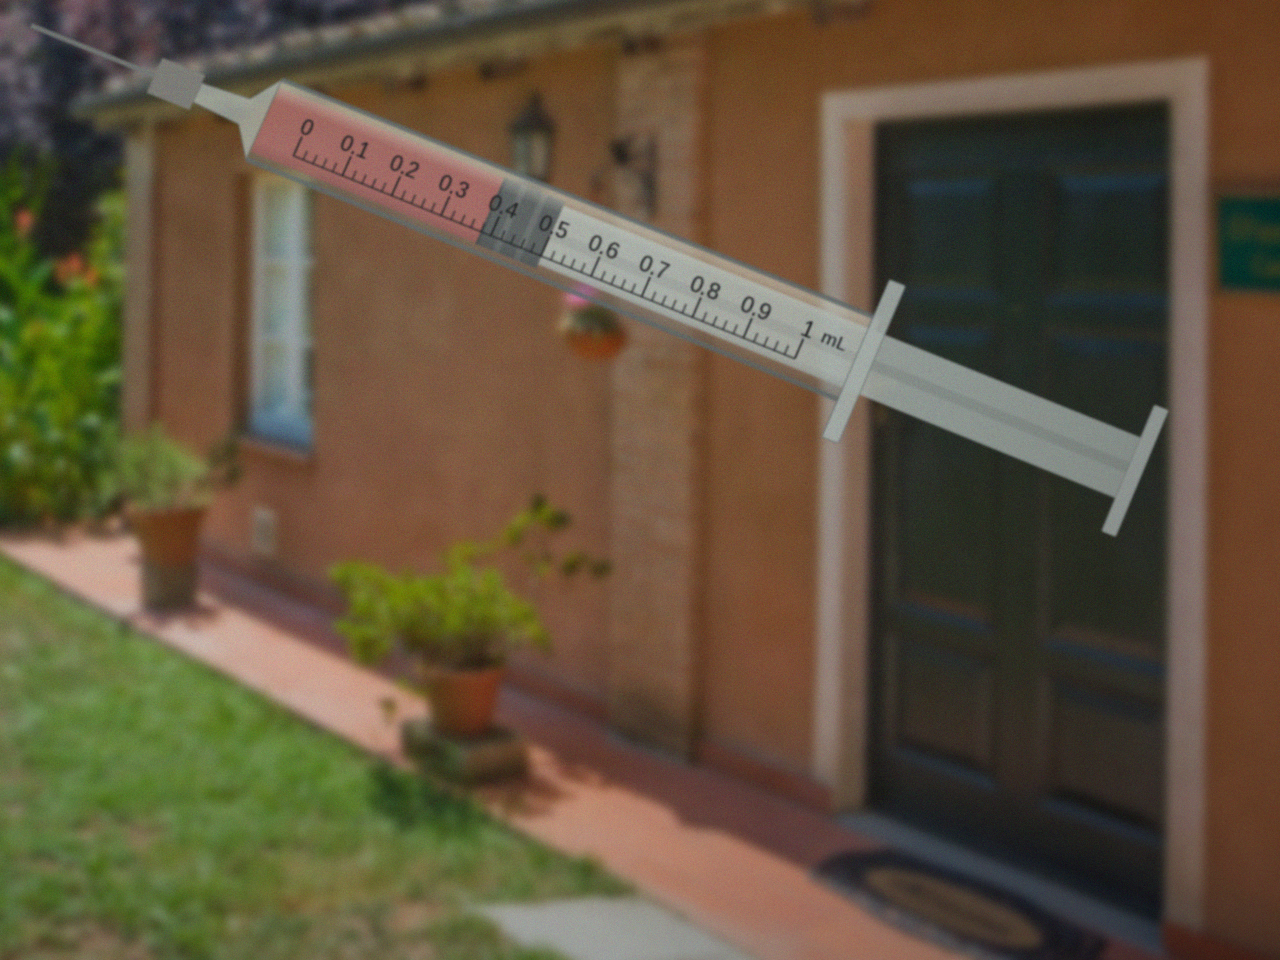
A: 0.38 mL
